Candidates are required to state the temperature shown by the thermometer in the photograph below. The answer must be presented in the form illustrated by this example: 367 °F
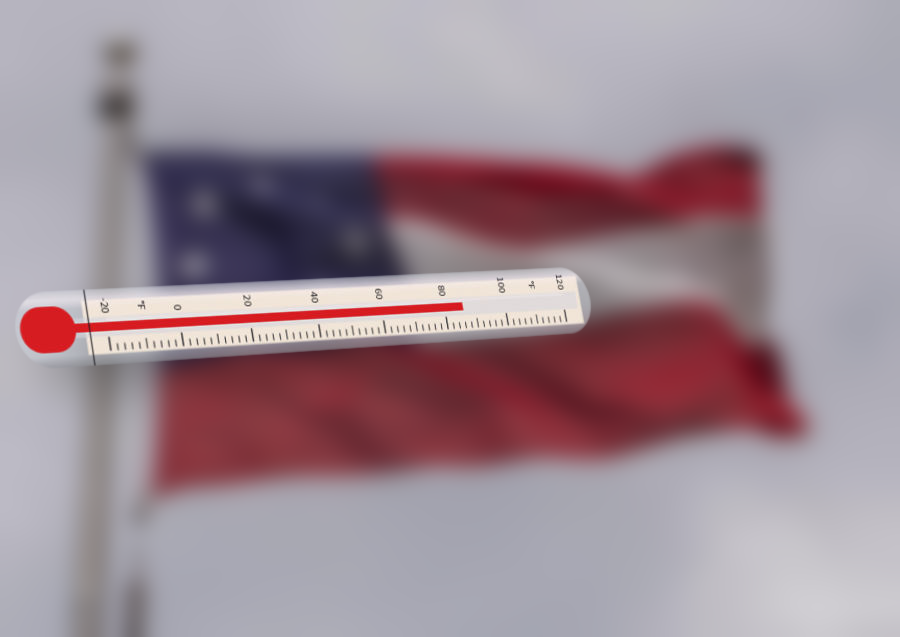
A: 86 °F
